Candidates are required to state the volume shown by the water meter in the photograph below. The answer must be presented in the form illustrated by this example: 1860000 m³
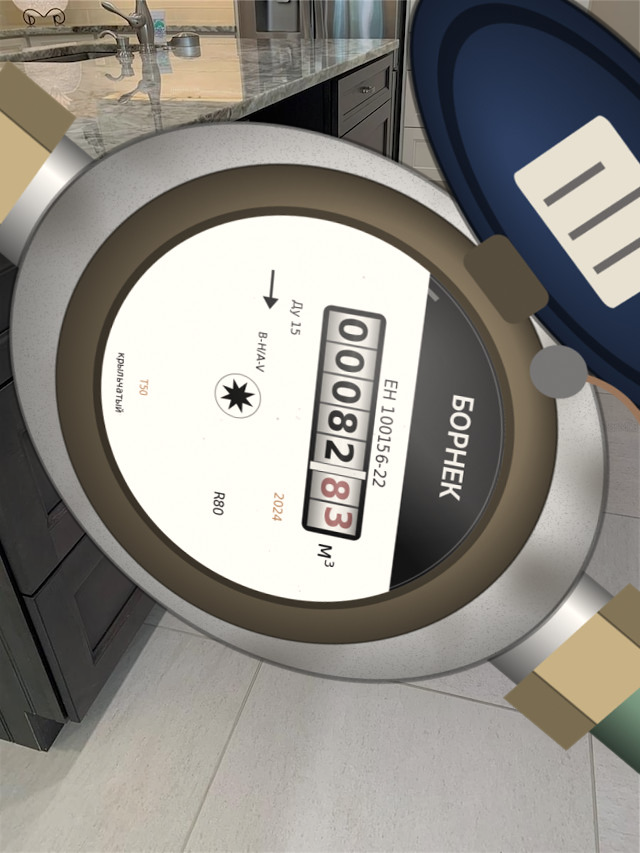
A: 82.83 m³
